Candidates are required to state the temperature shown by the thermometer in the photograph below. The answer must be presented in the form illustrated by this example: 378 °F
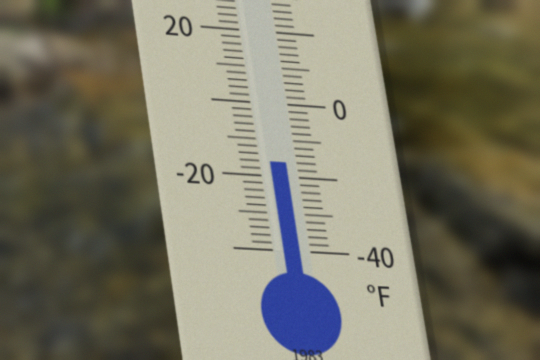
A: -16 °F
